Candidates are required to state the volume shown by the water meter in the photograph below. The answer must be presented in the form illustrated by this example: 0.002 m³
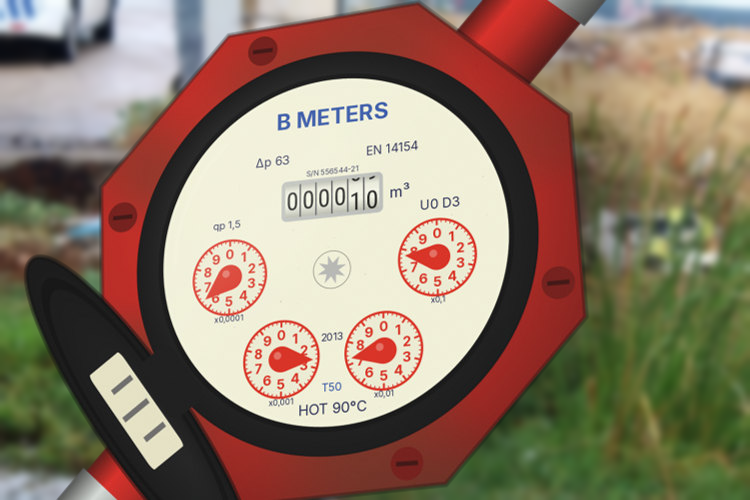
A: 9.7726 m³
